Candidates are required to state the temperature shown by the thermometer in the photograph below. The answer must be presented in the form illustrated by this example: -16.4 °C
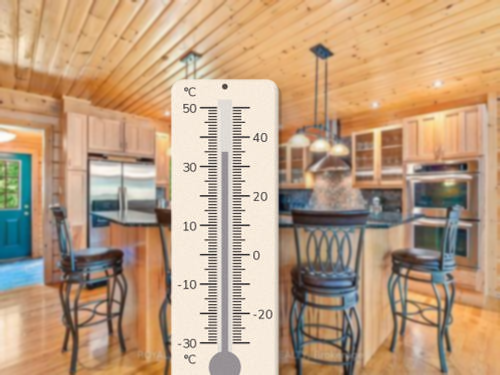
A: 35 °C
